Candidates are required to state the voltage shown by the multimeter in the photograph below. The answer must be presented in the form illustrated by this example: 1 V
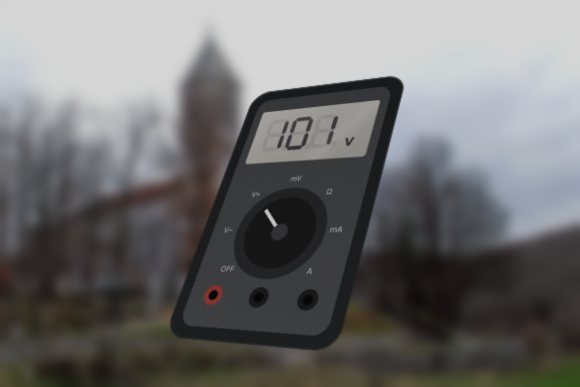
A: 101 V
